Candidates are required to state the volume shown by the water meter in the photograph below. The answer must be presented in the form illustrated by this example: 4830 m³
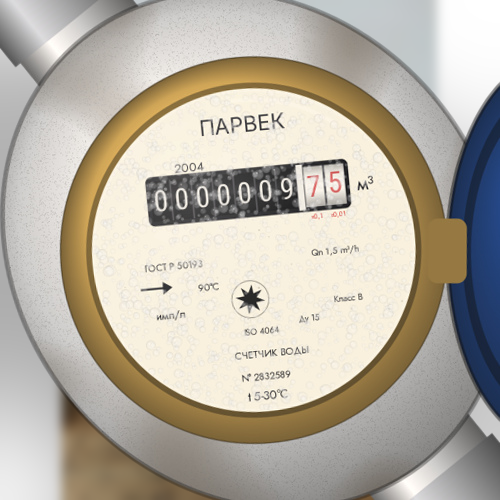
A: 9.75 m³
